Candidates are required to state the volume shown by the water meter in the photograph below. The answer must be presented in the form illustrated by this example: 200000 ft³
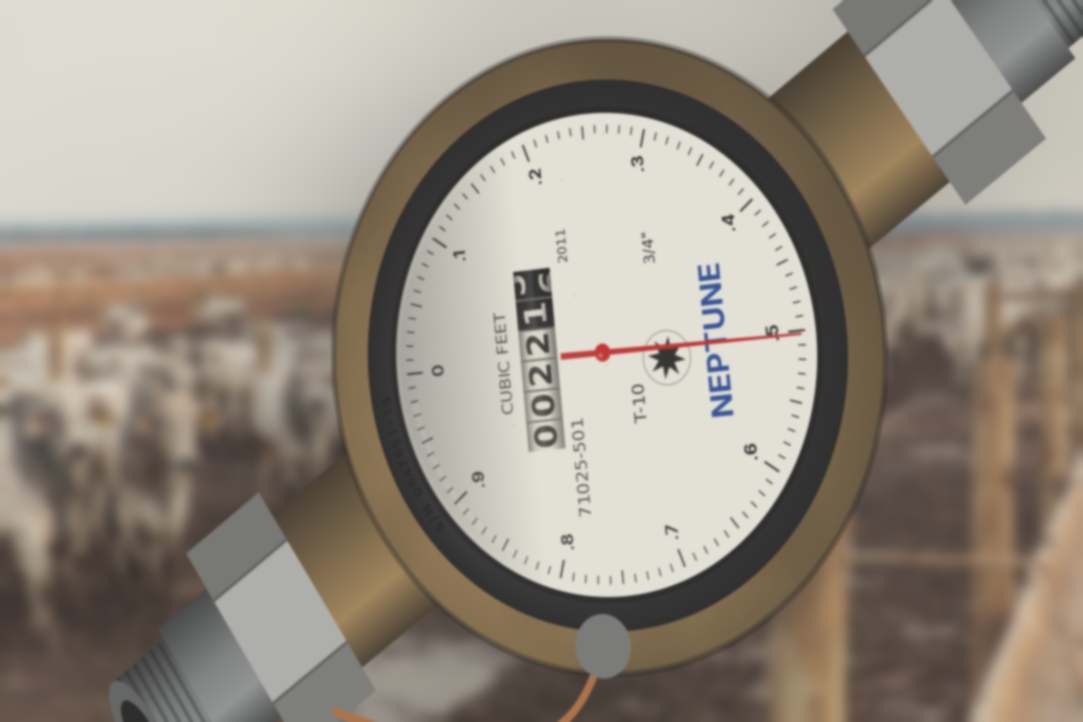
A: 2215.50 ft³
